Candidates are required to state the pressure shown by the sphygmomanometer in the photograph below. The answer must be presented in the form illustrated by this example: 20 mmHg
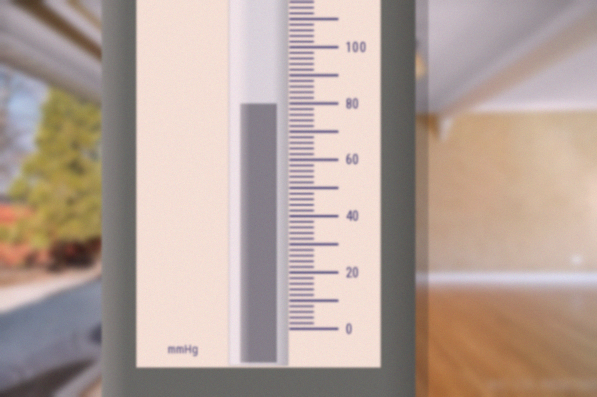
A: 80 mmHg
